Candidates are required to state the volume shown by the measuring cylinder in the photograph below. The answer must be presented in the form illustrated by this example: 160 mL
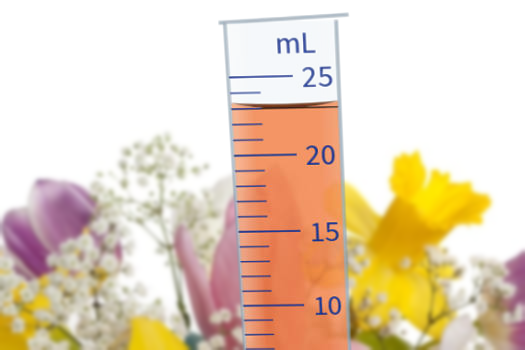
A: 23 mL
